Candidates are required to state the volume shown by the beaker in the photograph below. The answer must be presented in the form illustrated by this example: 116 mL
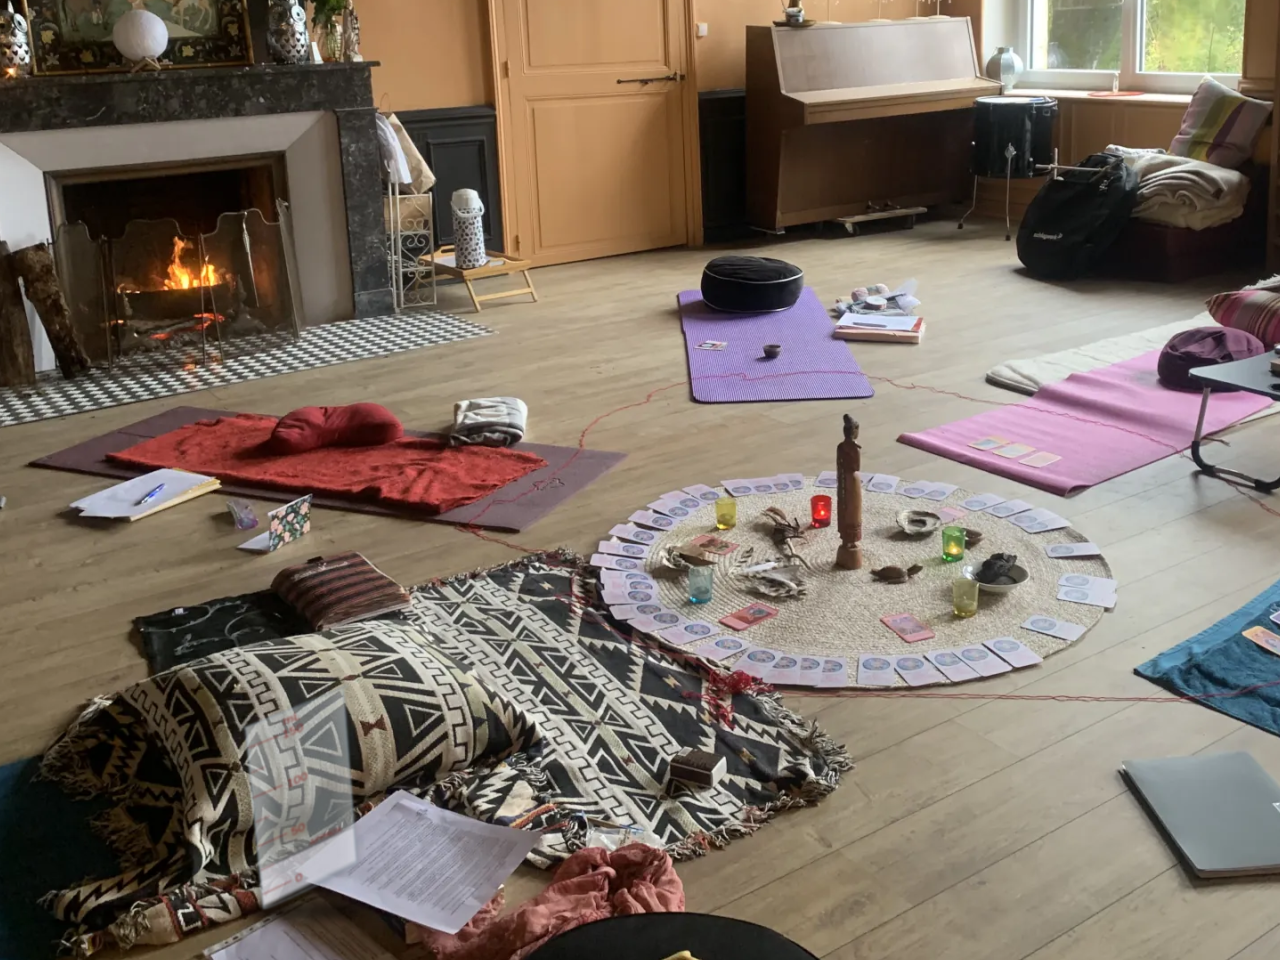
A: 25 mL
